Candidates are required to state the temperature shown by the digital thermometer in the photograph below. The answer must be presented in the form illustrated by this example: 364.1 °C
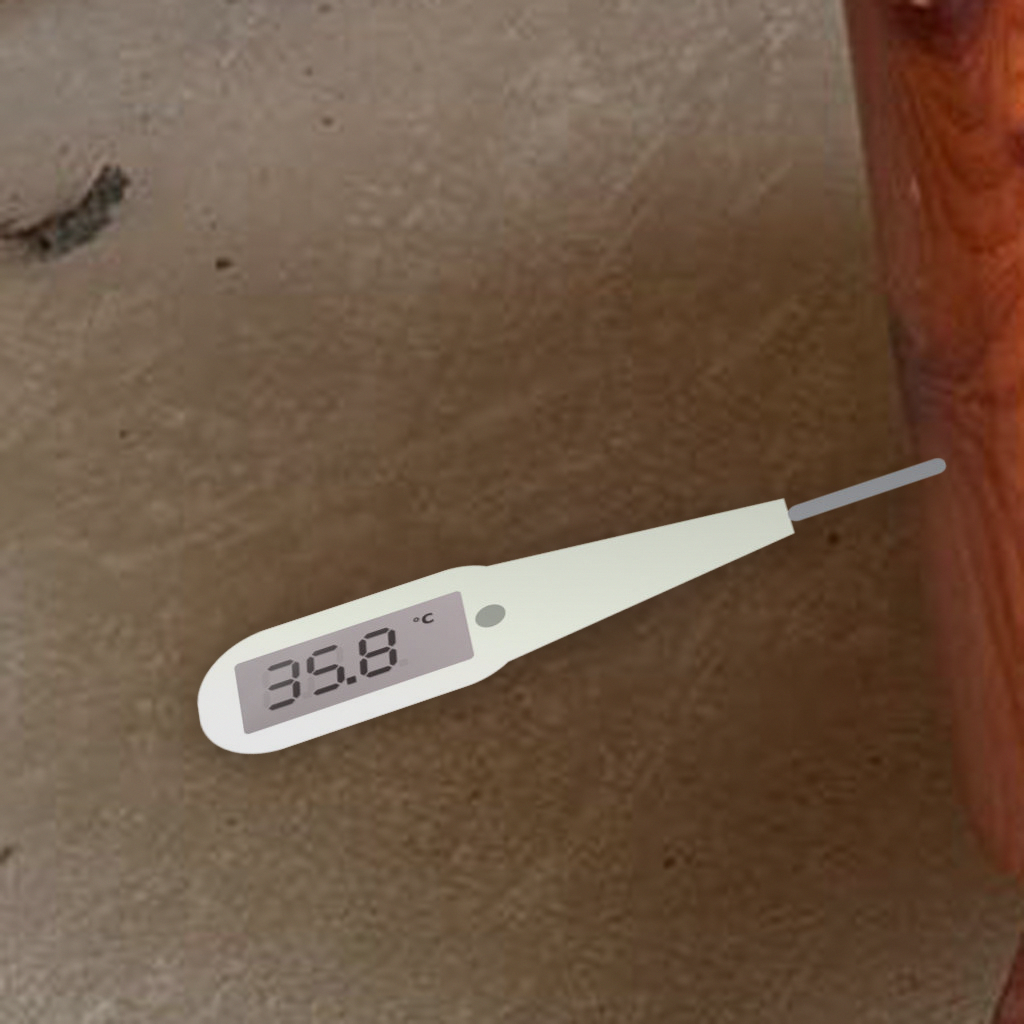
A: 35.8 °C
